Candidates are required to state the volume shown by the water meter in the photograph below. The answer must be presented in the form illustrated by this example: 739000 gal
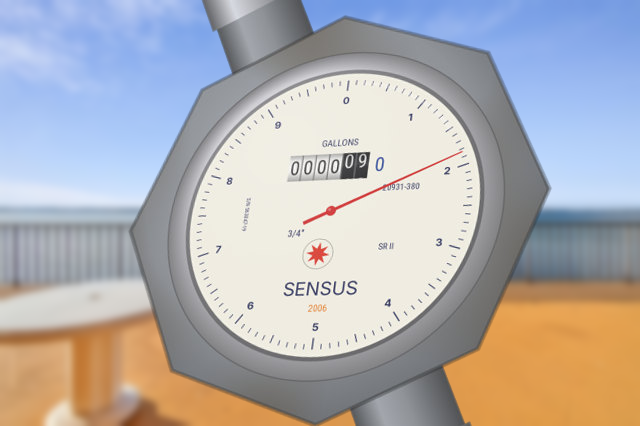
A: 91.8 gal
